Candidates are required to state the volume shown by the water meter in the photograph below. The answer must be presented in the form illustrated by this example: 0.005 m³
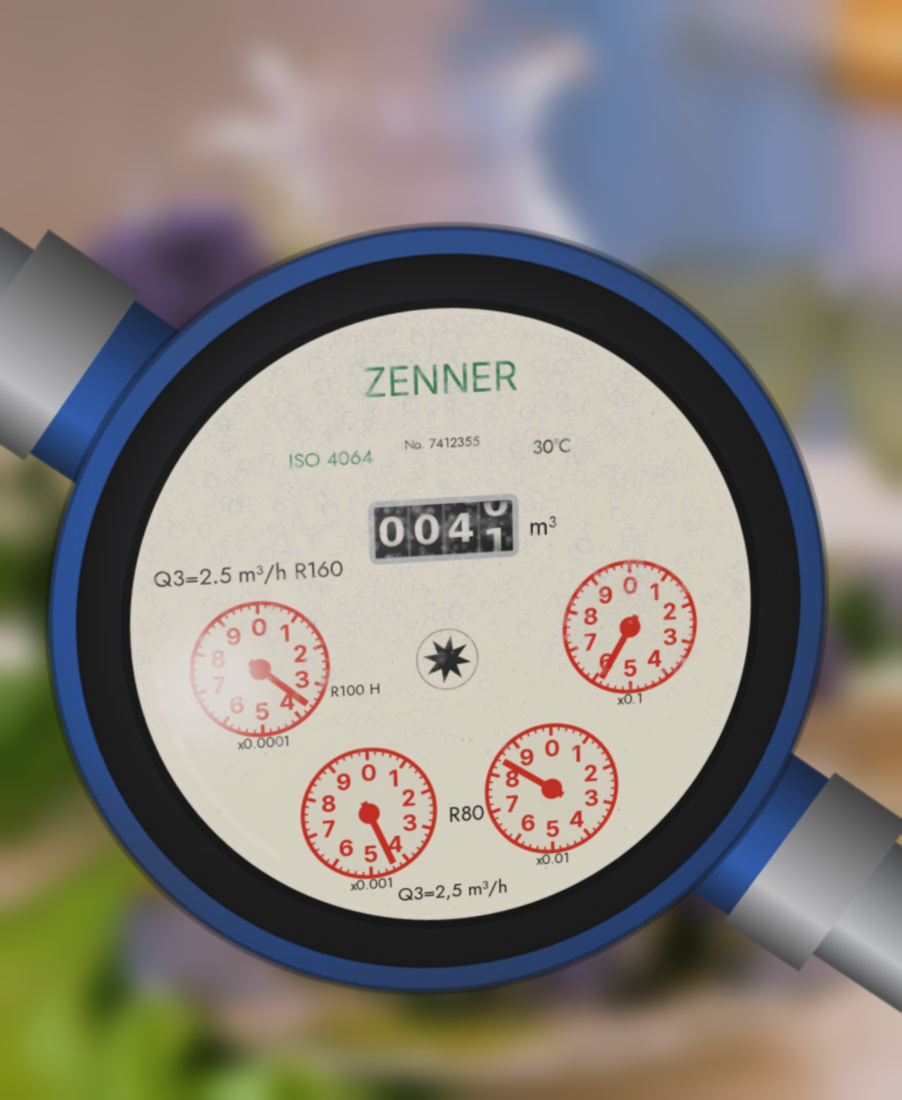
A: 40.5843 m³
